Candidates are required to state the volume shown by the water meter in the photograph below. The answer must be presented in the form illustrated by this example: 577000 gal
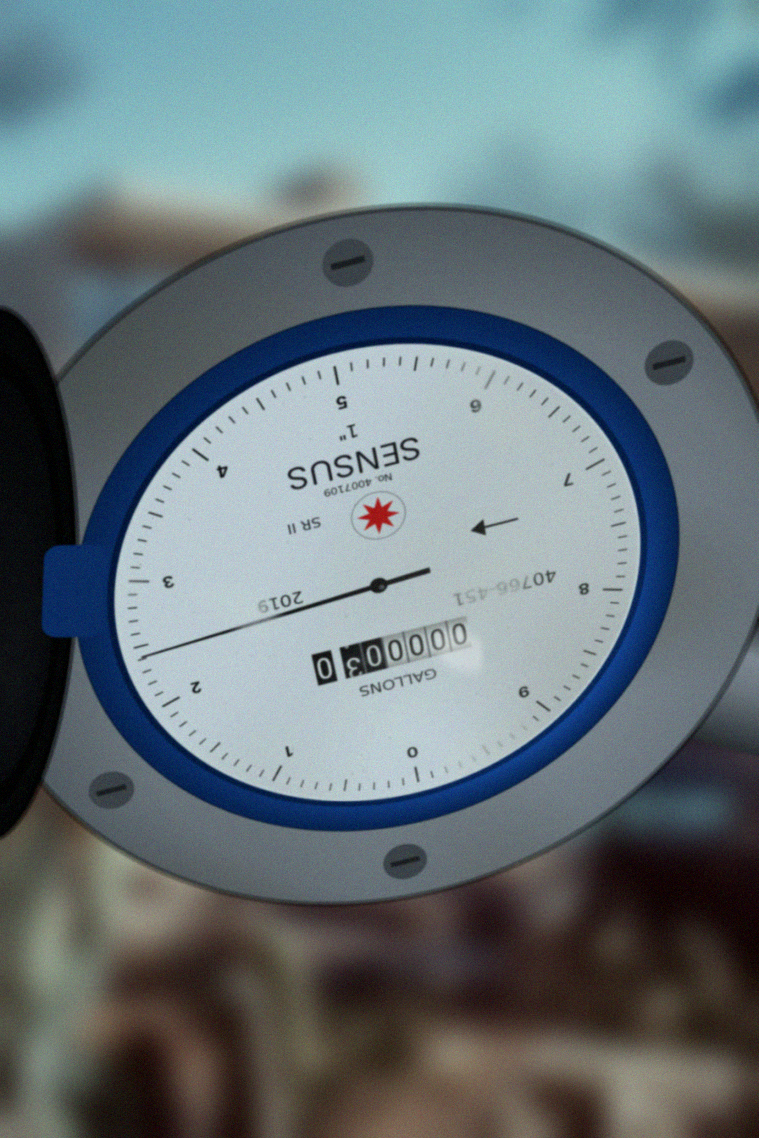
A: 32.4 gal
